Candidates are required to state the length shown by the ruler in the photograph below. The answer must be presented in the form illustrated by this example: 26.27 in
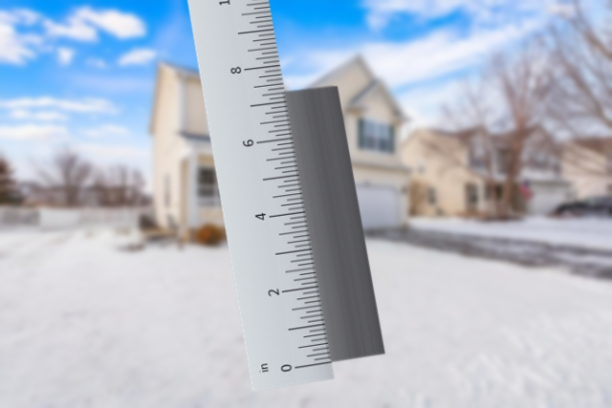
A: 7.25 in
